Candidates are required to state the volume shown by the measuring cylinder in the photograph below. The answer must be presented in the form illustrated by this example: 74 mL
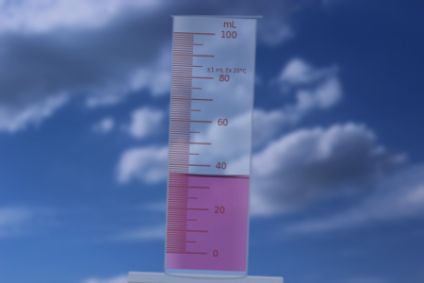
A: 35 mL
